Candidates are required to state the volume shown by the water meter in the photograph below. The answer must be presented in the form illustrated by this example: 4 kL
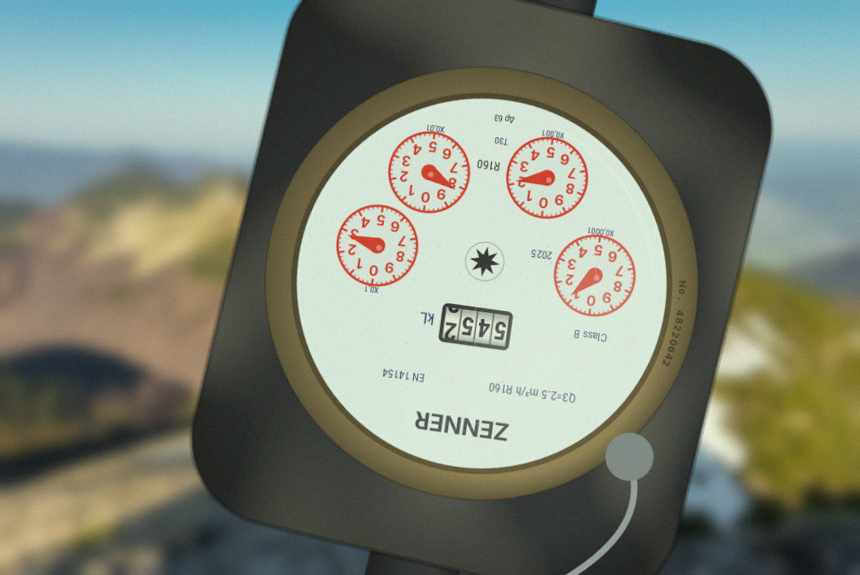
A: 5452.2821 kL
